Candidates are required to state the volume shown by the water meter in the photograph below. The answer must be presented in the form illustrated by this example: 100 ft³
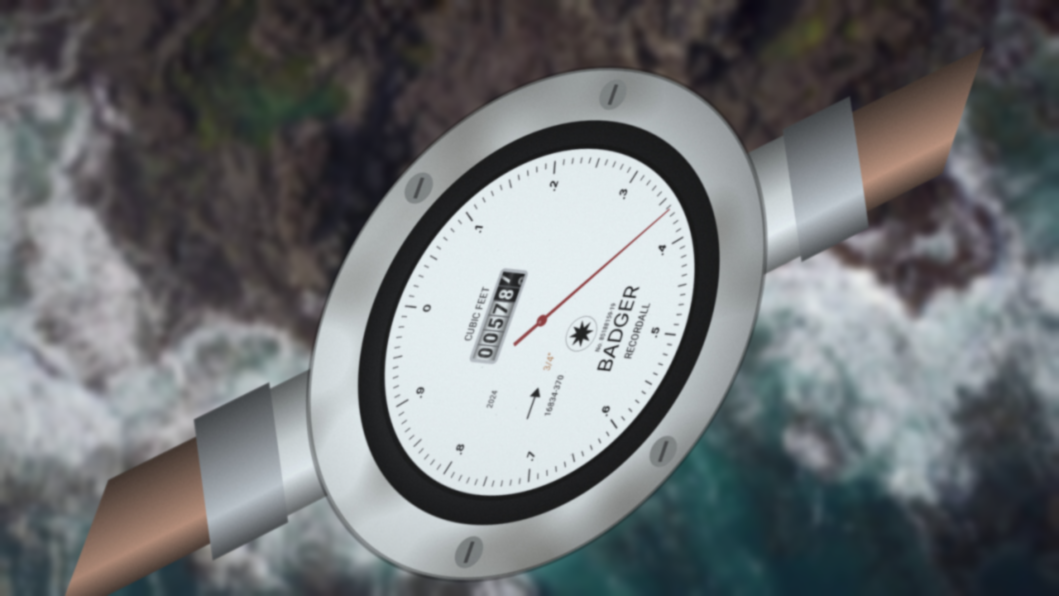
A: 5787.36 ft³
